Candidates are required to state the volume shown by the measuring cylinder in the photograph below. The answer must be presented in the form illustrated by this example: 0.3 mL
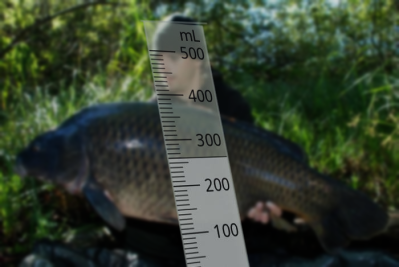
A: 260 mL
